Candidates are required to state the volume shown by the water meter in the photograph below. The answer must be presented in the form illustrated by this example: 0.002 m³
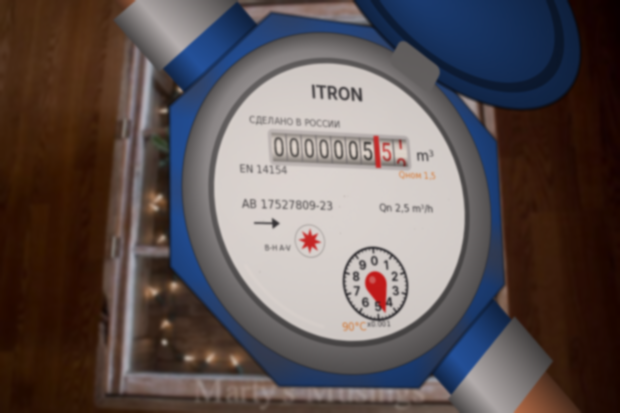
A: 5.514 m³
